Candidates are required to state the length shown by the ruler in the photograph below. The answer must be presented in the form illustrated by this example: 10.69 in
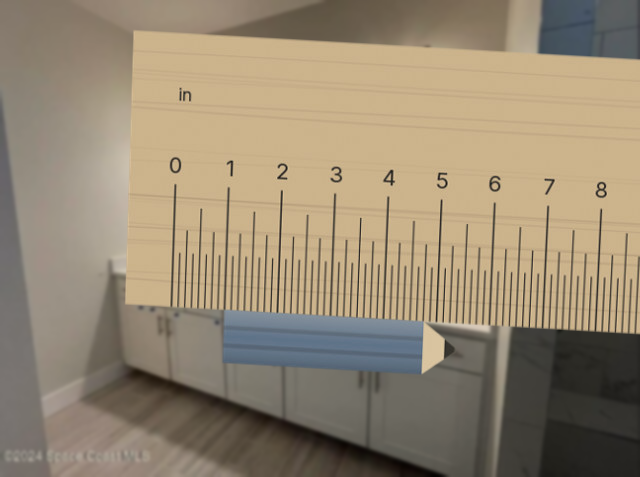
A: 4.375 in
